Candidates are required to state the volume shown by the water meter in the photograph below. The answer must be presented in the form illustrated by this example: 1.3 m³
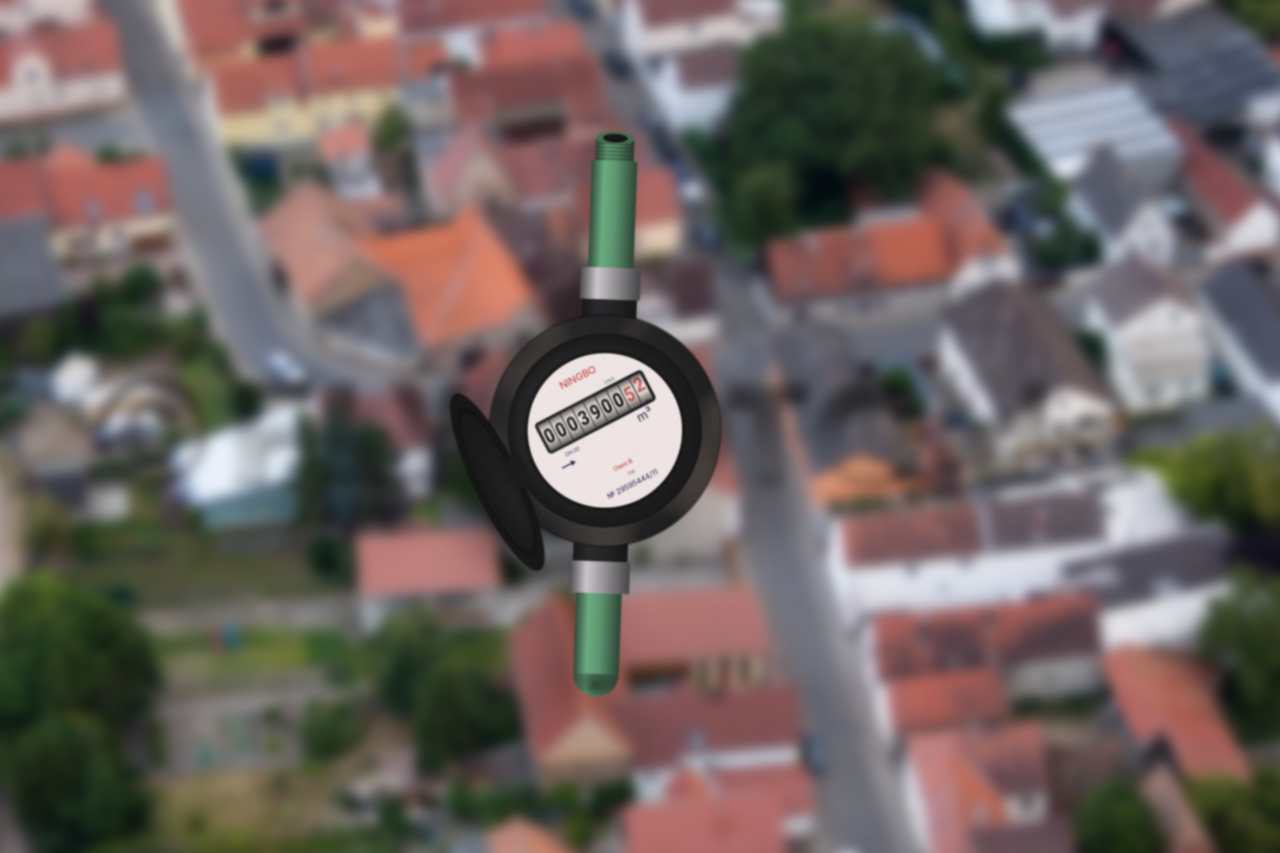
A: 3900.52 m³
